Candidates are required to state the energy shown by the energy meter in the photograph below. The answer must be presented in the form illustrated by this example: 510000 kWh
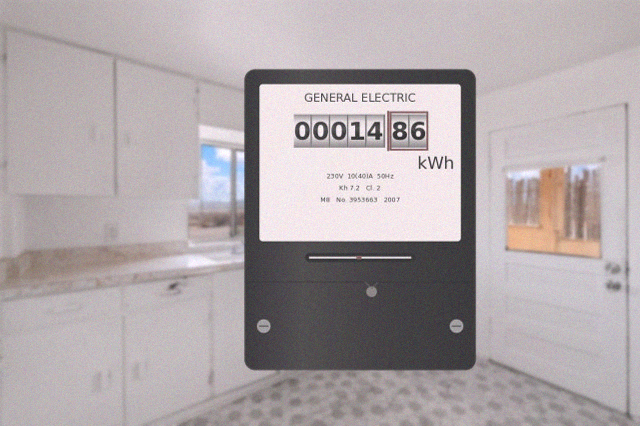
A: 14.86 kWh
